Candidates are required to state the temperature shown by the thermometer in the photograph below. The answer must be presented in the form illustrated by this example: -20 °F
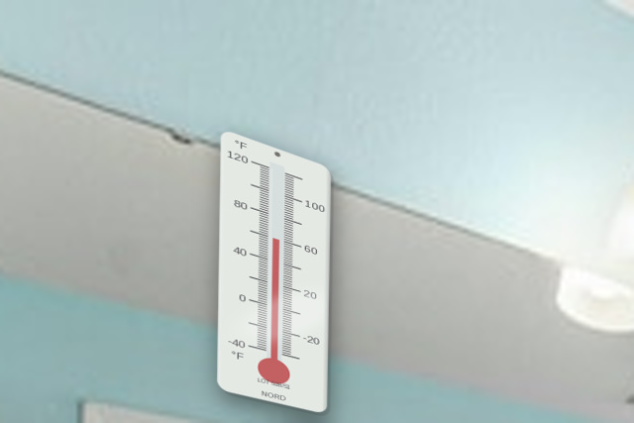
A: 60 °F
